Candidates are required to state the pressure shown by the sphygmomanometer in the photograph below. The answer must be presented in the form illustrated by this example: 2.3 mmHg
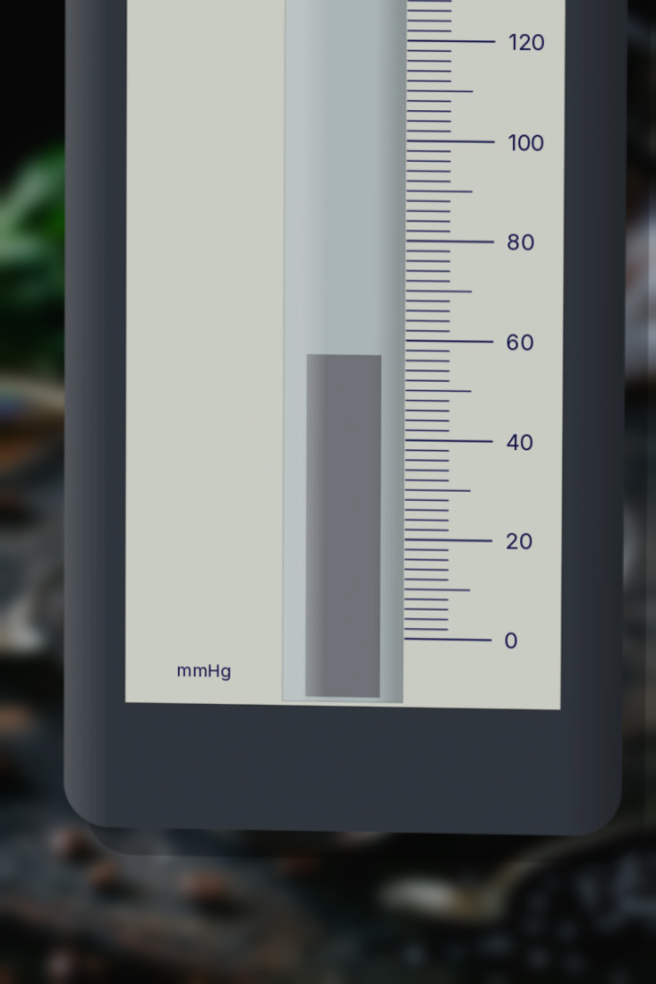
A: 57 mmHg
